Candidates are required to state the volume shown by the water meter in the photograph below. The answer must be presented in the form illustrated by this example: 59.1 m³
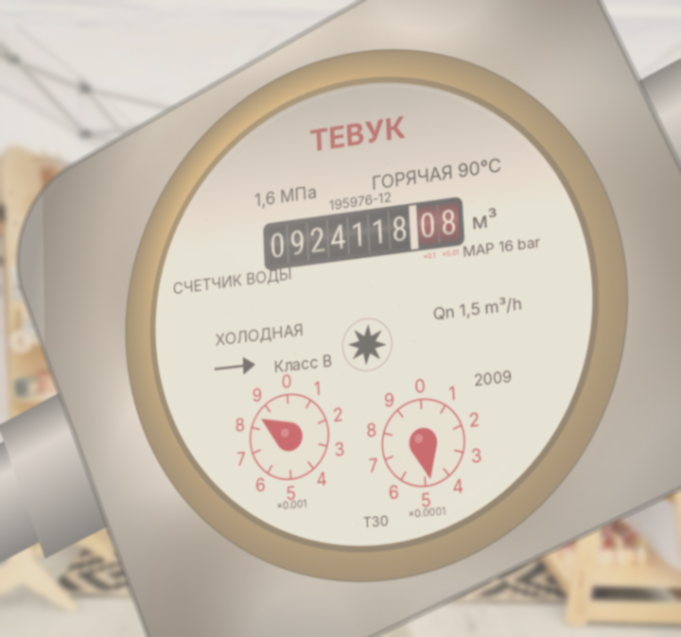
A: 924118.0884 m³
